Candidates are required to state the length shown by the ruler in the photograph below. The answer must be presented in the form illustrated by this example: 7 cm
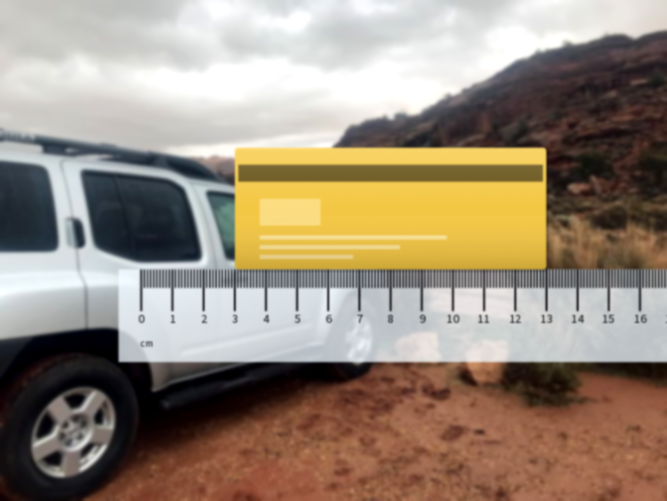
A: 10 cm
